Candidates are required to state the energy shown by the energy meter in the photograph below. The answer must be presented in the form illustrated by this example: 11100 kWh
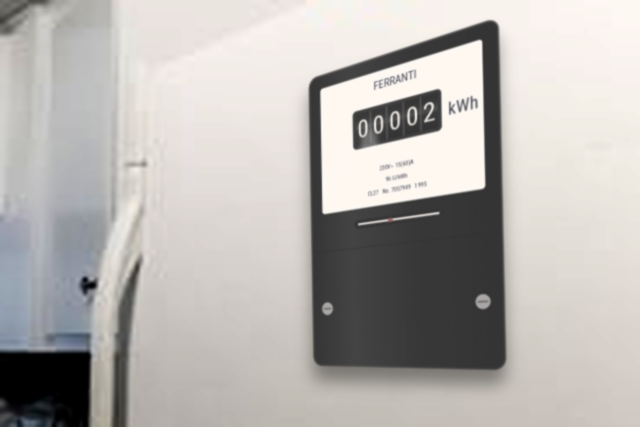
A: 2 kWh
